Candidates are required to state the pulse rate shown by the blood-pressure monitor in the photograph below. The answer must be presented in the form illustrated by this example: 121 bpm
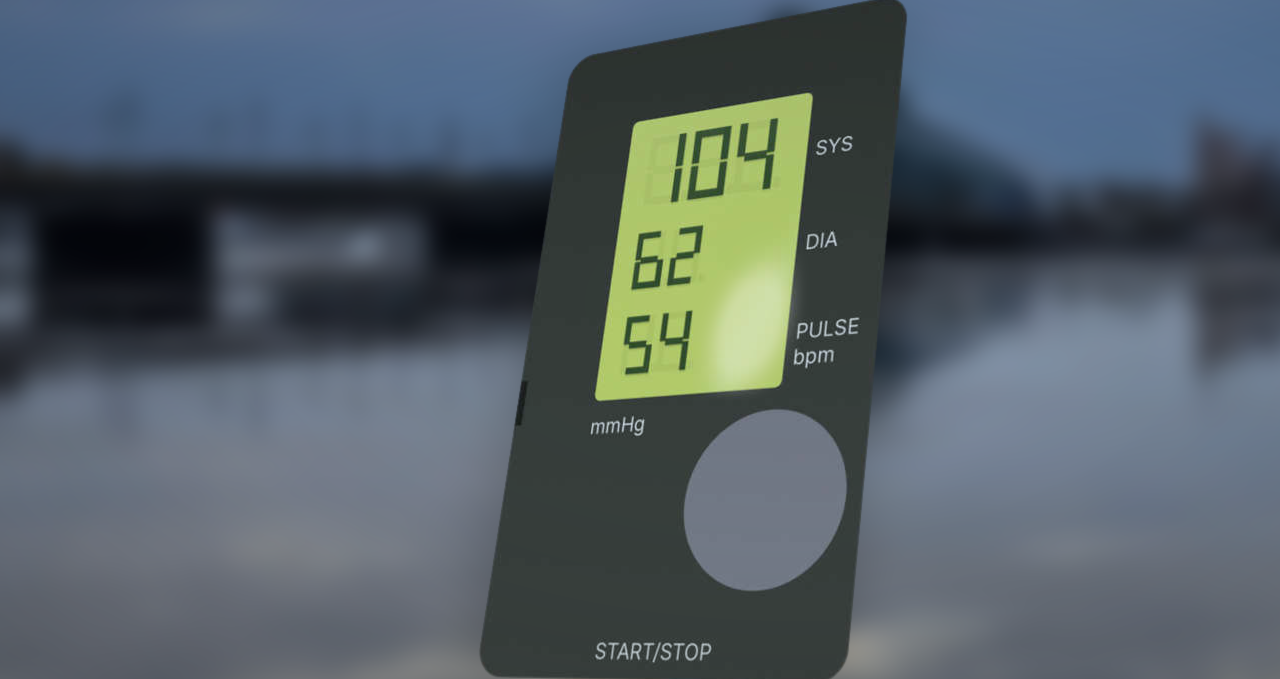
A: 54 bpm
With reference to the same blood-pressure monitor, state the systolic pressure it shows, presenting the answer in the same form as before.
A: 104 mmHg
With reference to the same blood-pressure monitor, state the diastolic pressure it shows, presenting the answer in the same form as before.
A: 62 mmHg
